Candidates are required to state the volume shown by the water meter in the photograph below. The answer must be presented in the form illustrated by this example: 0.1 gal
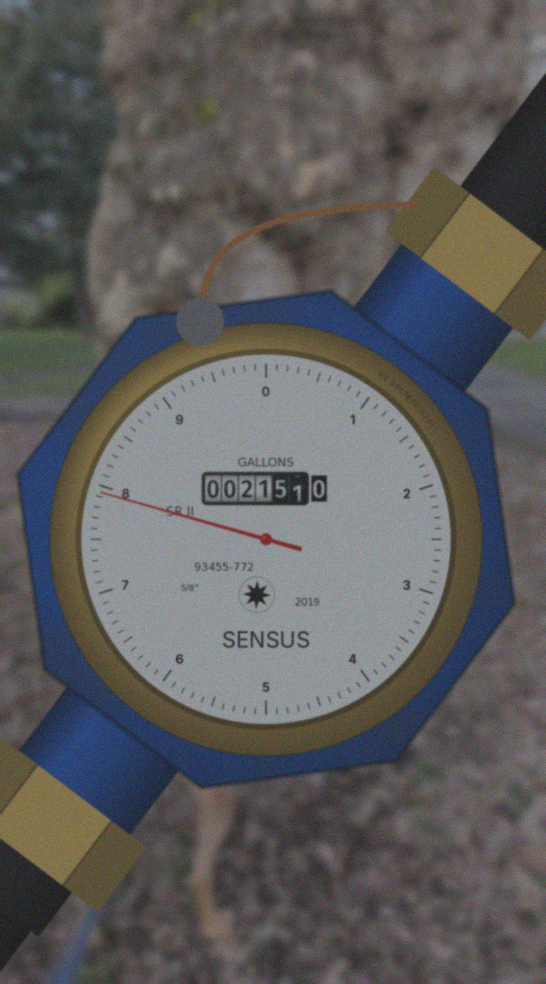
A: 21507.9 gal
